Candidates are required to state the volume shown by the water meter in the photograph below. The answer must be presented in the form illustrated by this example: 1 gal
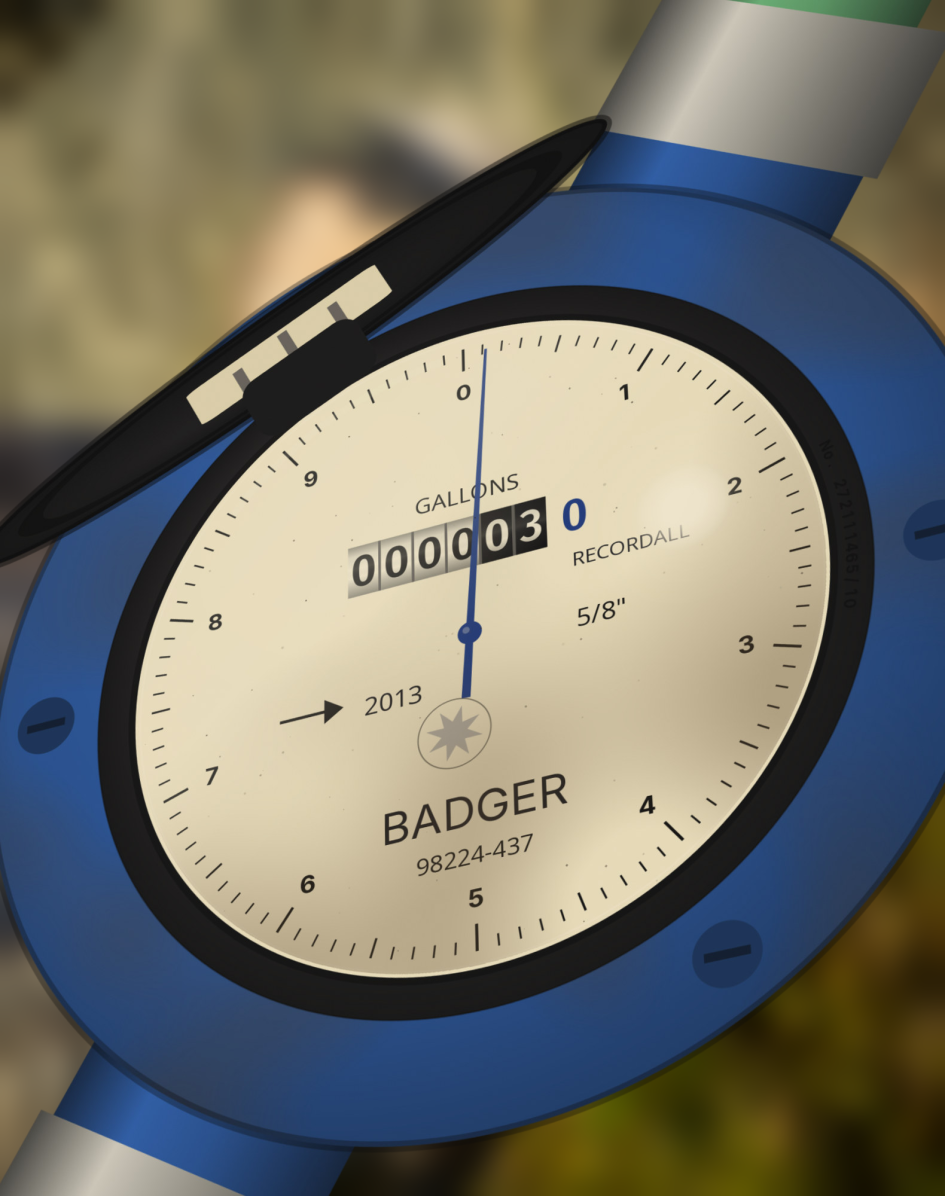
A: 30.1 gal
